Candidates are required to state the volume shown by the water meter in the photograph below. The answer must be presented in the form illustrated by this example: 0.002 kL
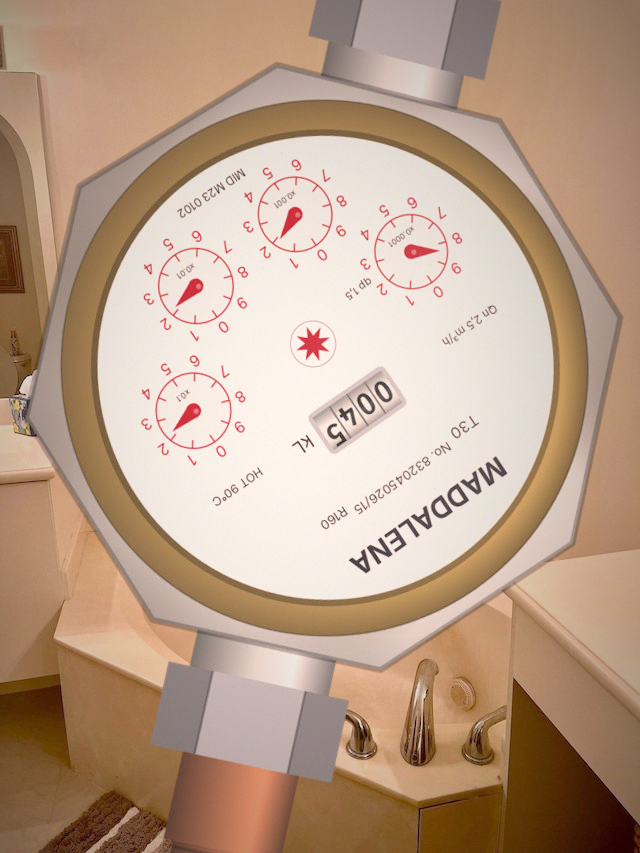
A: 45.2218 kL
